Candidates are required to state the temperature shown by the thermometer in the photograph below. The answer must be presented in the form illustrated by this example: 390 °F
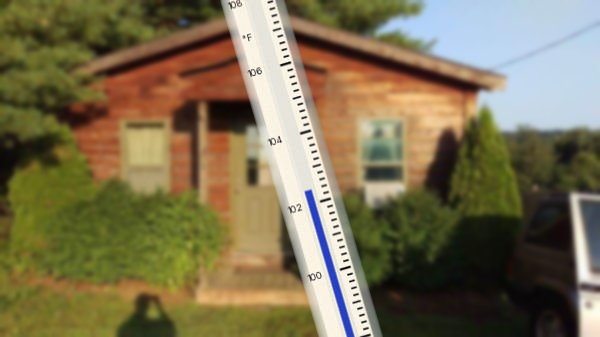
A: 102.4 °F
